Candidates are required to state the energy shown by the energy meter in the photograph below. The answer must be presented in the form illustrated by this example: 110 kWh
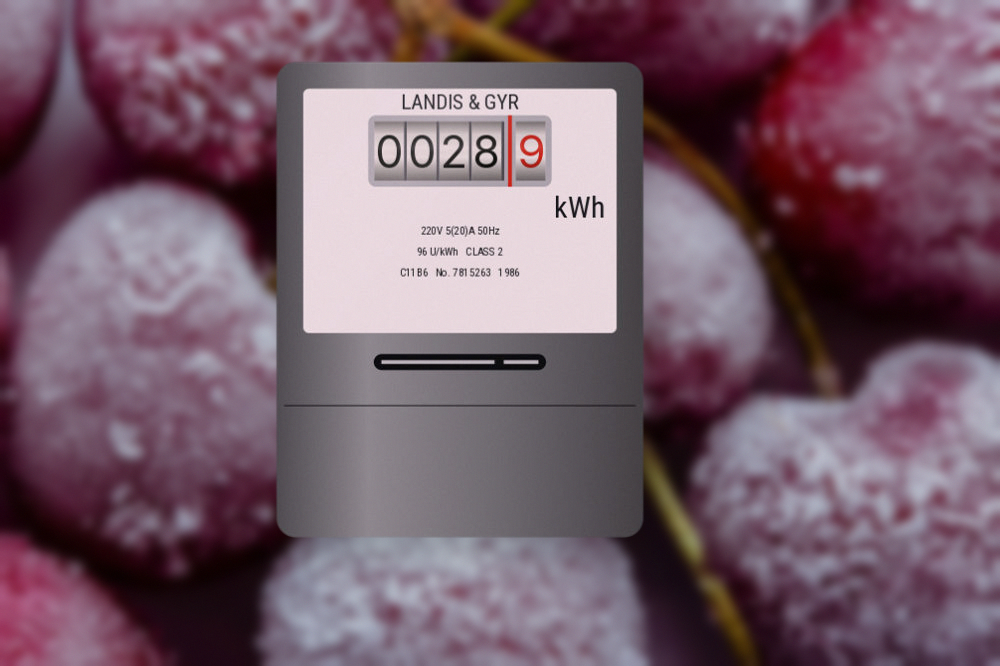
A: 28.9 kWh
